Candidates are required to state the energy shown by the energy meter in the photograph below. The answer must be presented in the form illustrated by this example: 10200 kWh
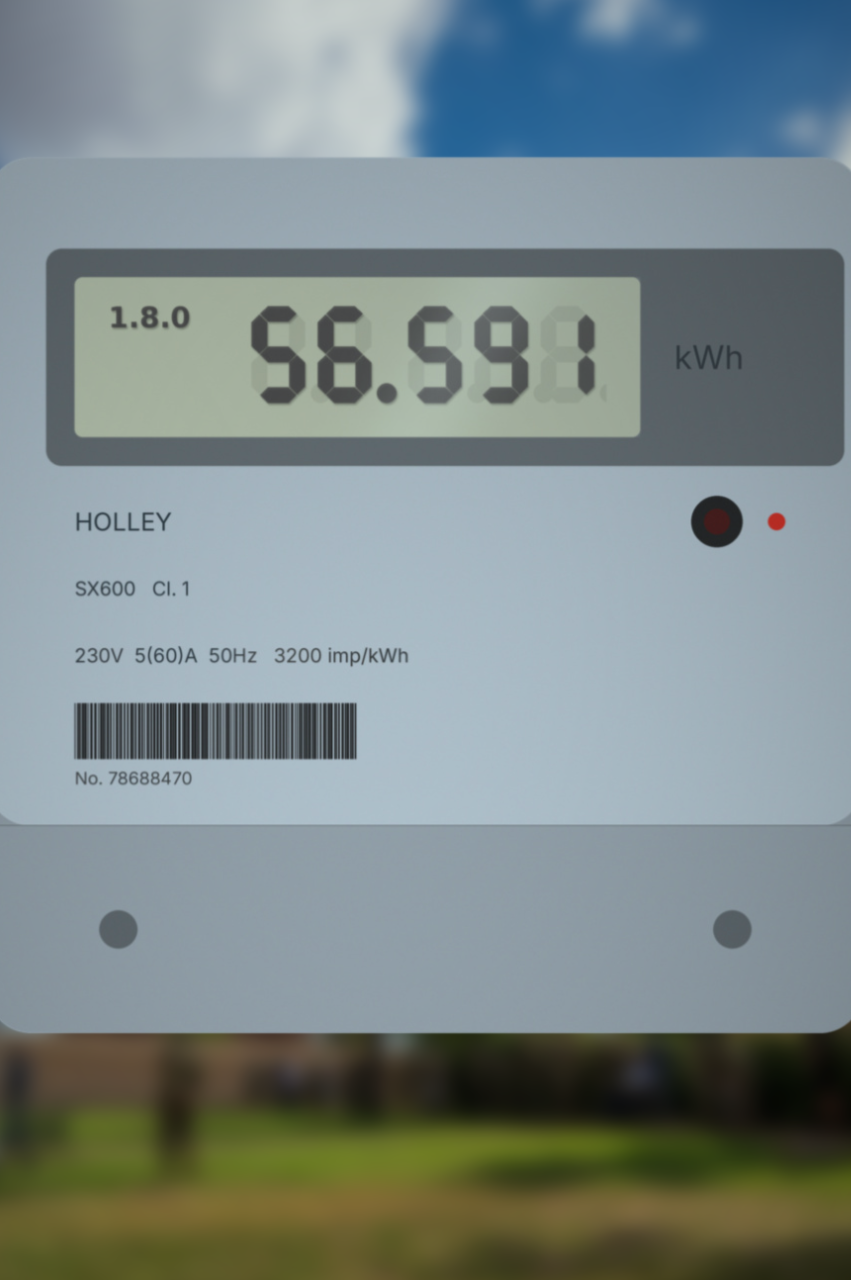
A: 56.591 kWh
